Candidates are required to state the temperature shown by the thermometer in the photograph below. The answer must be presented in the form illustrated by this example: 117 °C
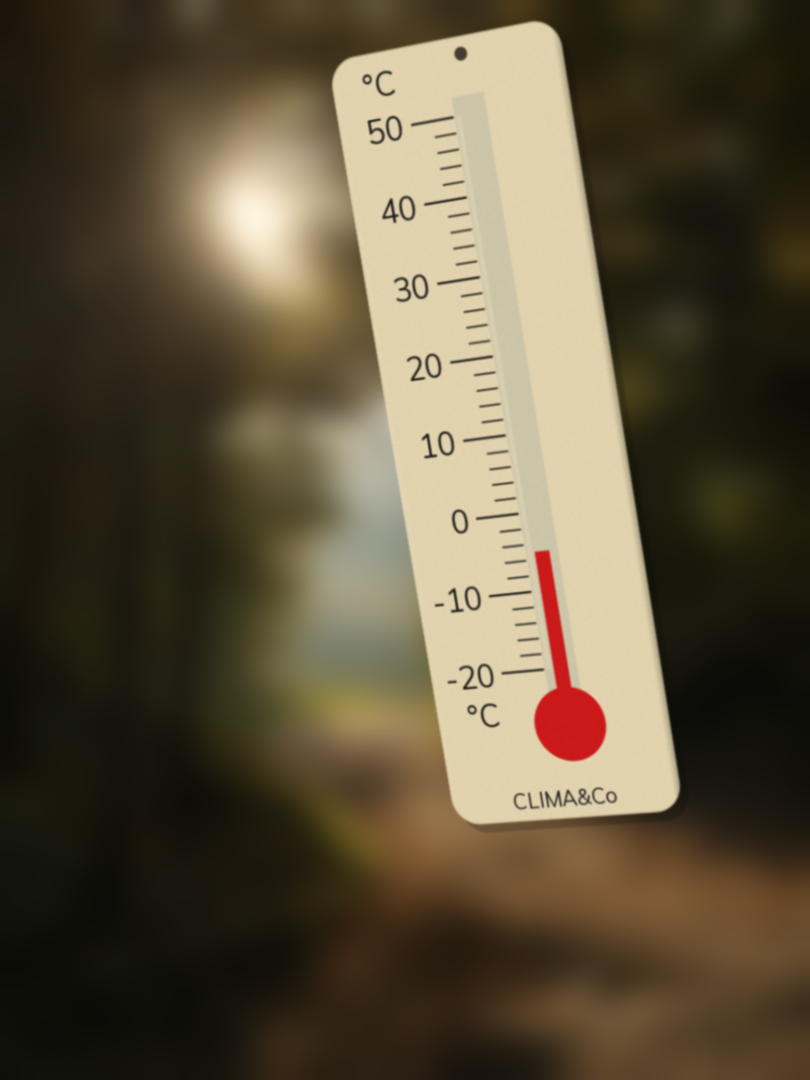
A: -5 °C
